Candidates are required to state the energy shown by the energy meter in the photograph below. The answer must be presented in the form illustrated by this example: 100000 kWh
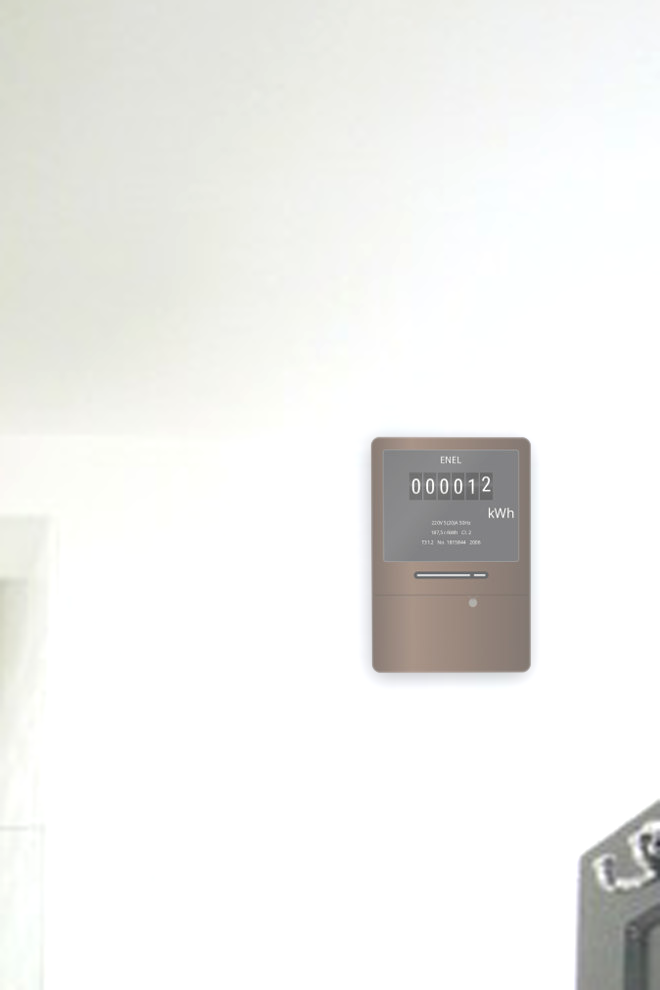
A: 12 kWh
